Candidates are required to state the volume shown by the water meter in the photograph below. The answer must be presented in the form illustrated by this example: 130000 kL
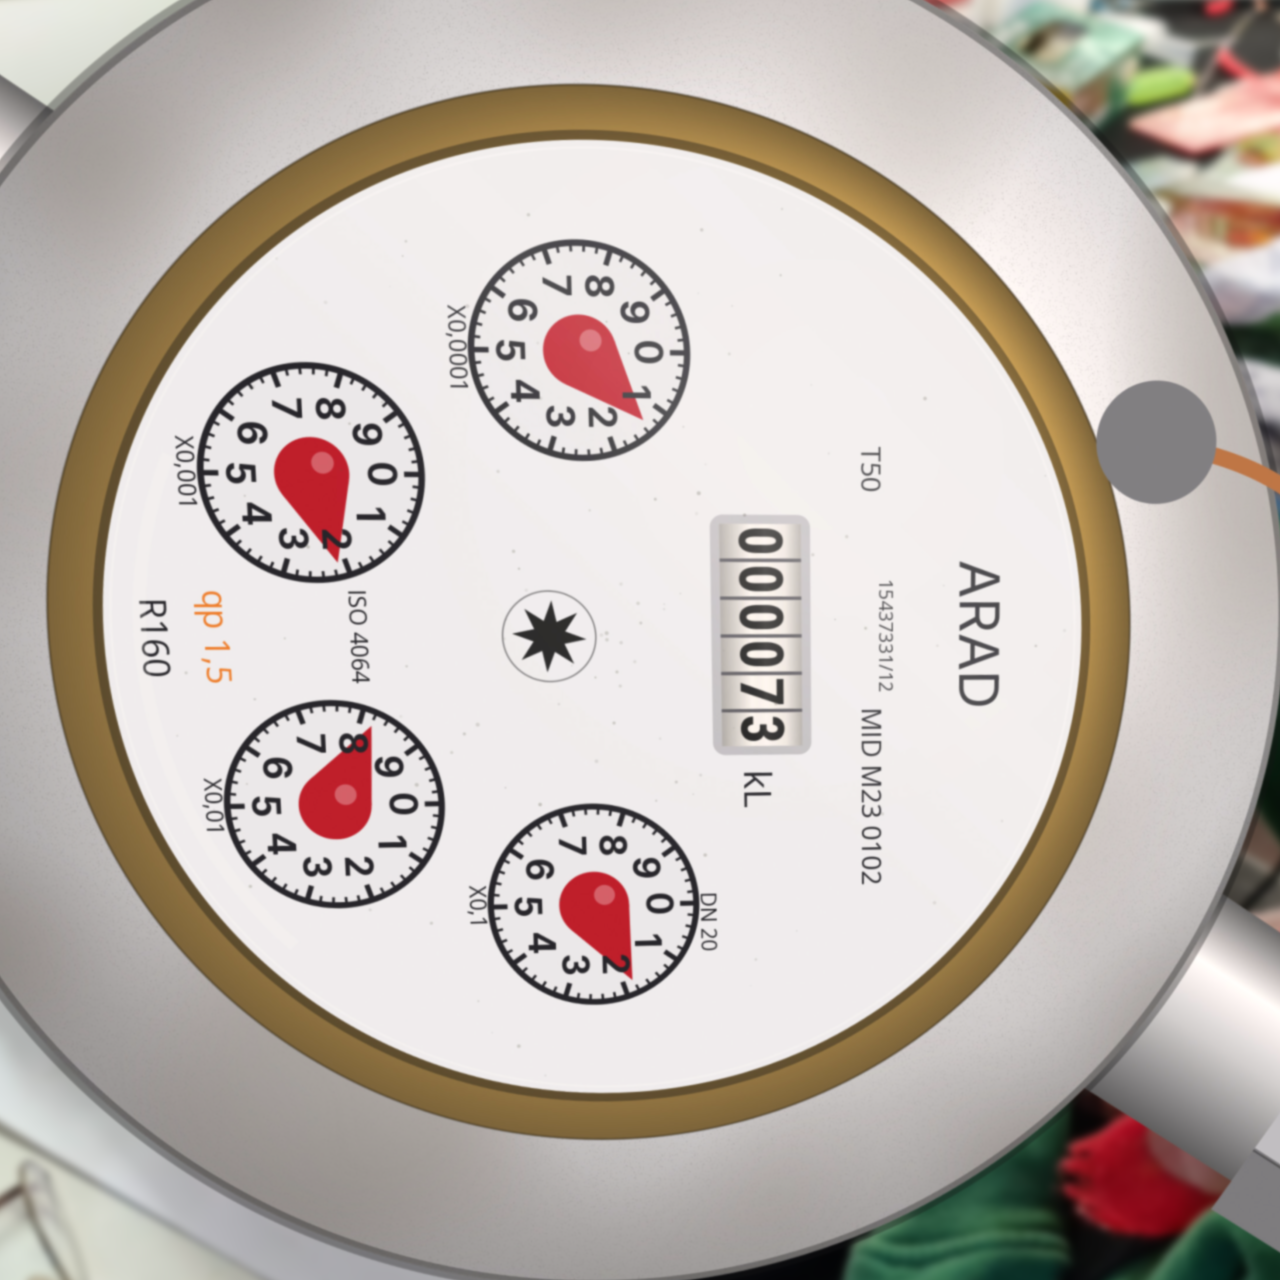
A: 73.1821 kL
